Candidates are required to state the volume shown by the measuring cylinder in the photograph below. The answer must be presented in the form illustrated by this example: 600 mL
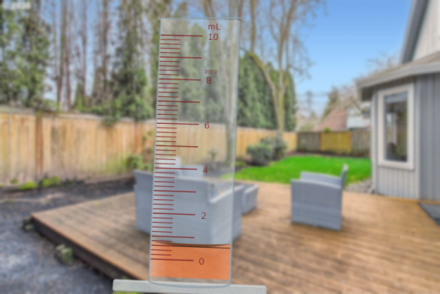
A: 0.6 mL
